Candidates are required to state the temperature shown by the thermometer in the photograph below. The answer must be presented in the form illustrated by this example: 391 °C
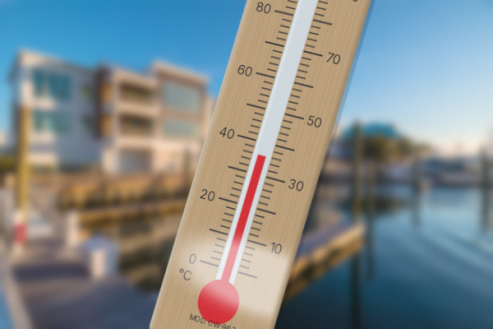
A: 36 °C
